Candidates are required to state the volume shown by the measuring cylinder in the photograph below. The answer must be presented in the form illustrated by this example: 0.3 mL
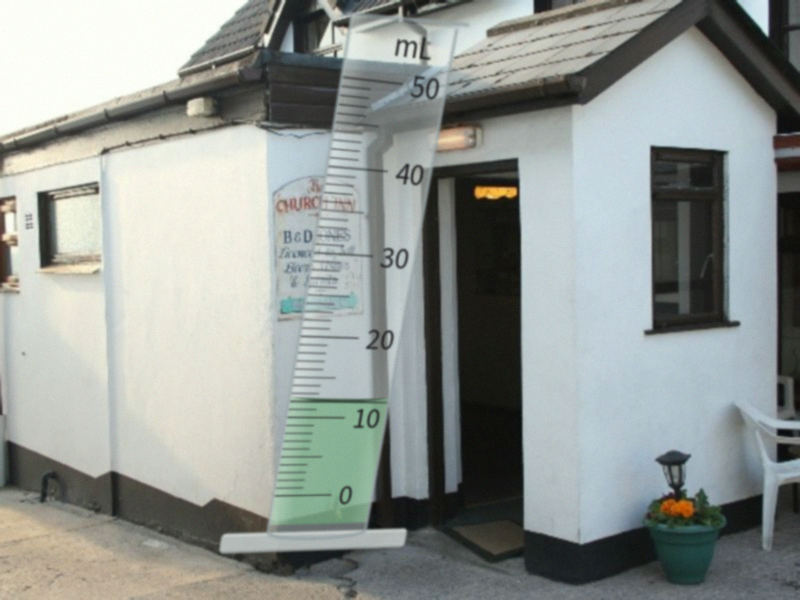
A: 12 mL
